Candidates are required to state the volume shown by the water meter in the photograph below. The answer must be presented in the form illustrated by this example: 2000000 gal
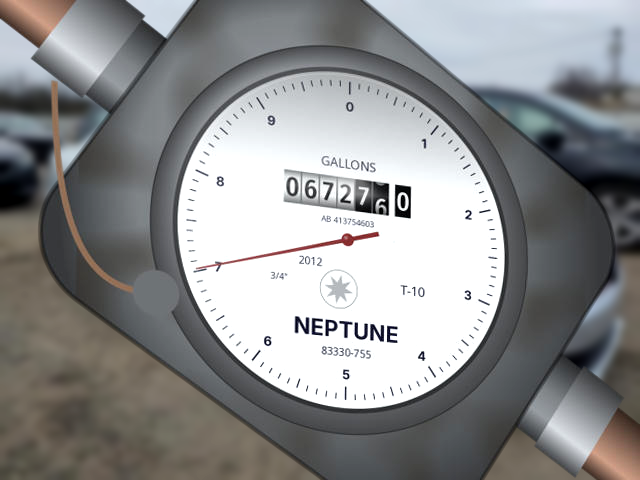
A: 672757.0 gal
